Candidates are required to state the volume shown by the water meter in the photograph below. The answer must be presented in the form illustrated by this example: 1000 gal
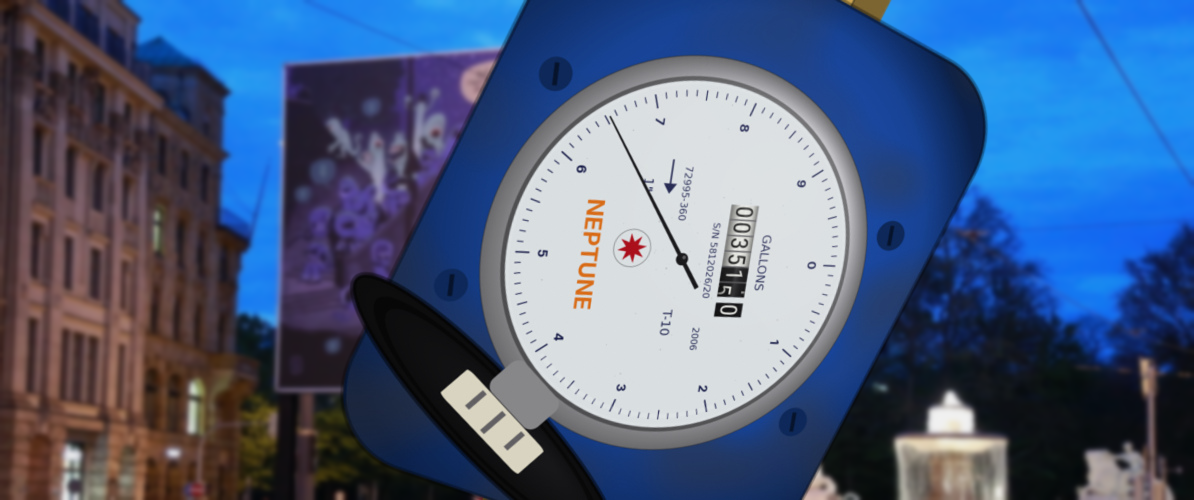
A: 35146.5 gal
